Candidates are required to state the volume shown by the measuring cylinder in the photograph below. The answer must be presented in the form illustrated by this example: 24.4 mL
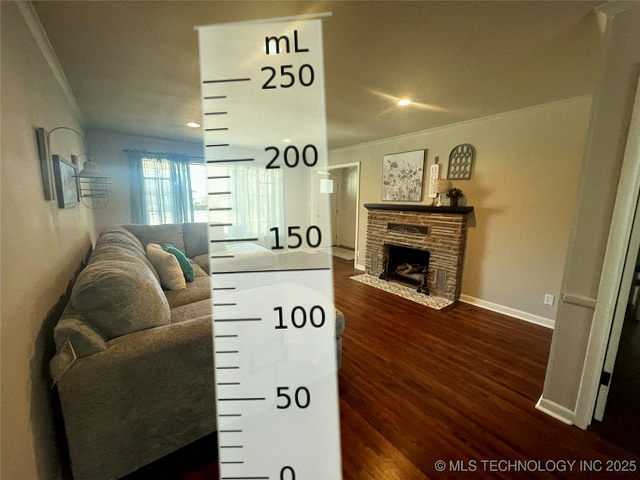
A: 130 mL
